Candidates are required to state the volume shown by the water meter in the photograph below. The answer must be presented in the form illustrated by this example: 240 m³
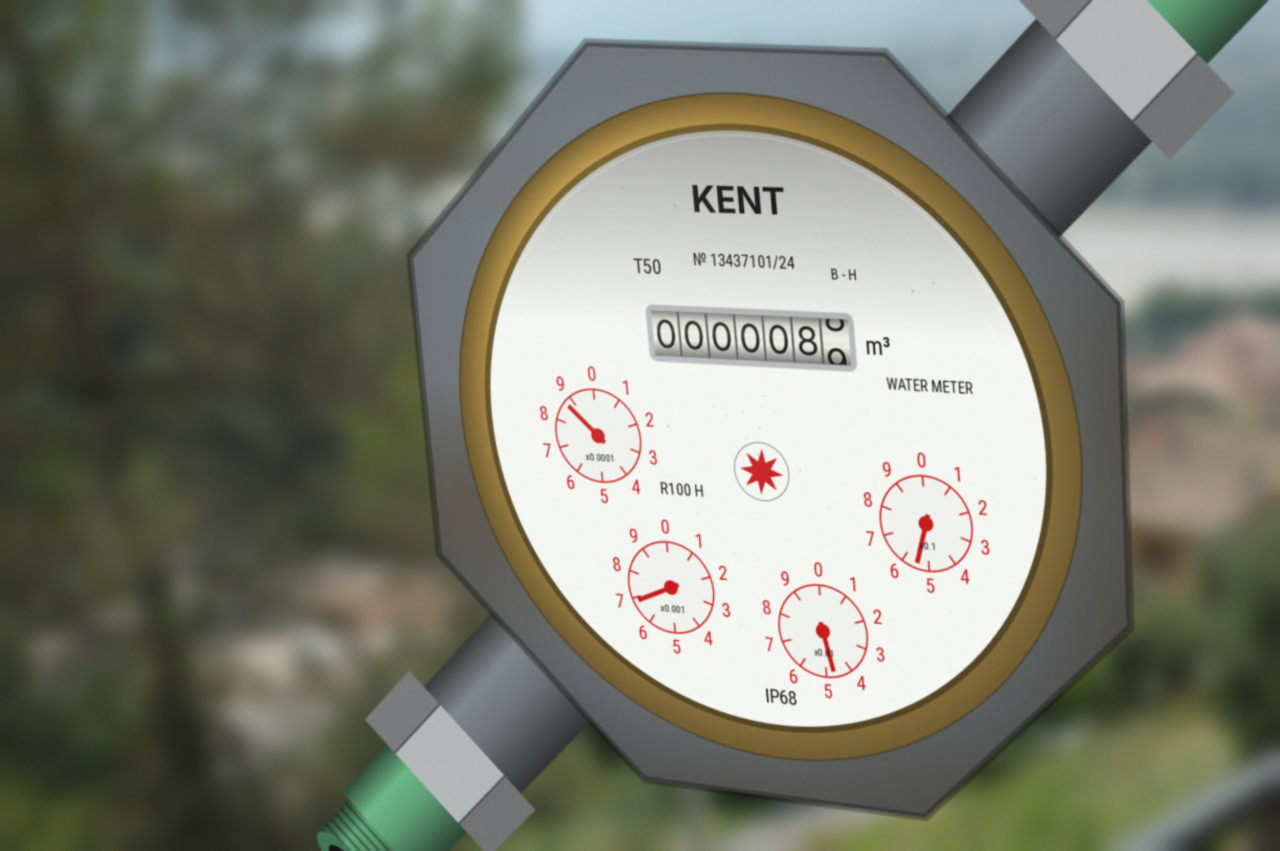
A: 88.5468 m³
